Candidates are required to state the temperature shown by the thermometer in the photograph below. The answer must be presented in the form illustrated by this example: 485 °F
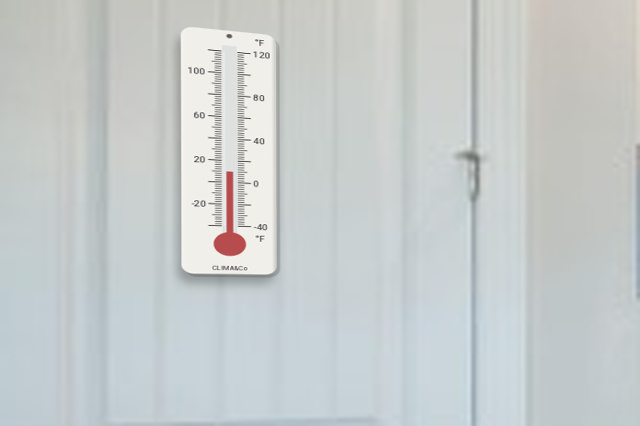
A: 10 °F
